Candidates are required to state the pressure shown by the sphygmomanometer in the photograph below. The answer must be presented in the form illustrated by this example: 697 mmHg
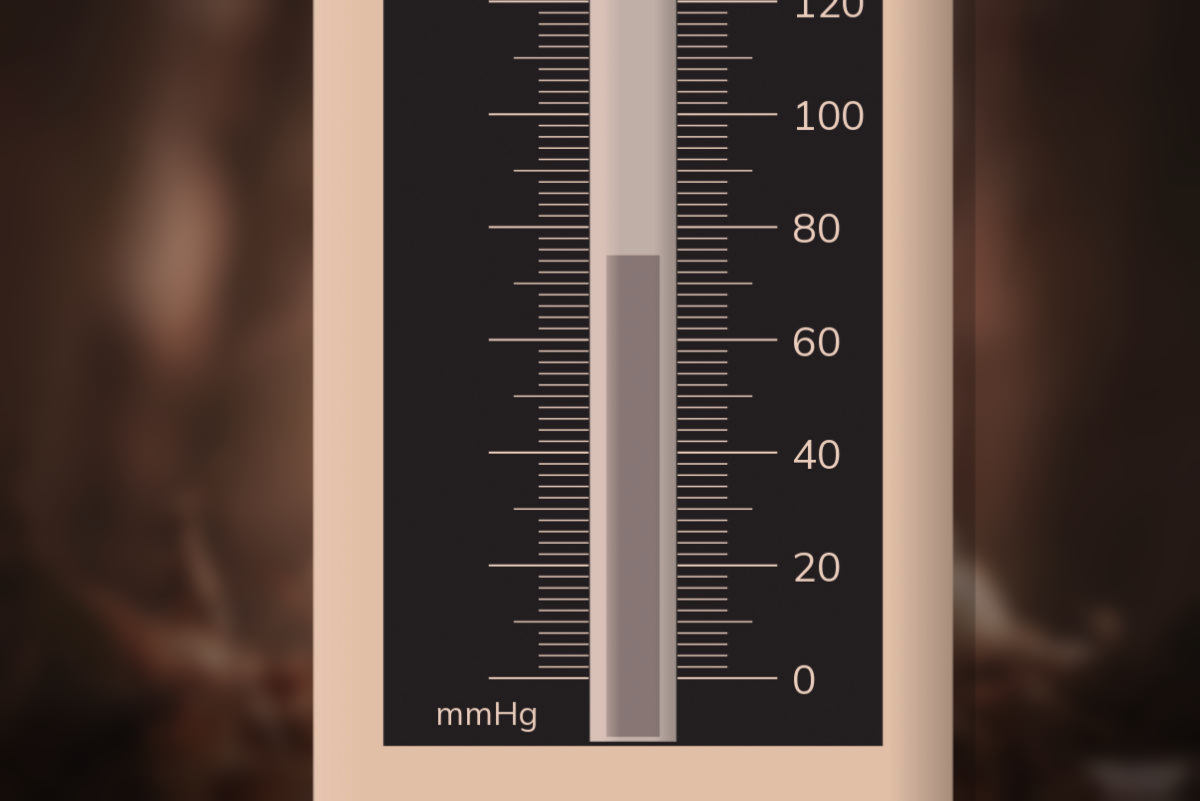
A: 75 mmHg
